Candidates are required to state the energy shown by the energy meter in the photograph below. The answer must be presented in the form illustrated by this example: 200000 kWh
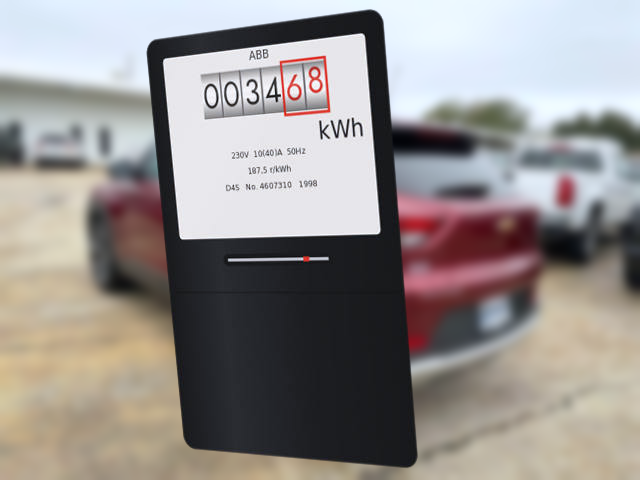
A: 34.68 kWh
